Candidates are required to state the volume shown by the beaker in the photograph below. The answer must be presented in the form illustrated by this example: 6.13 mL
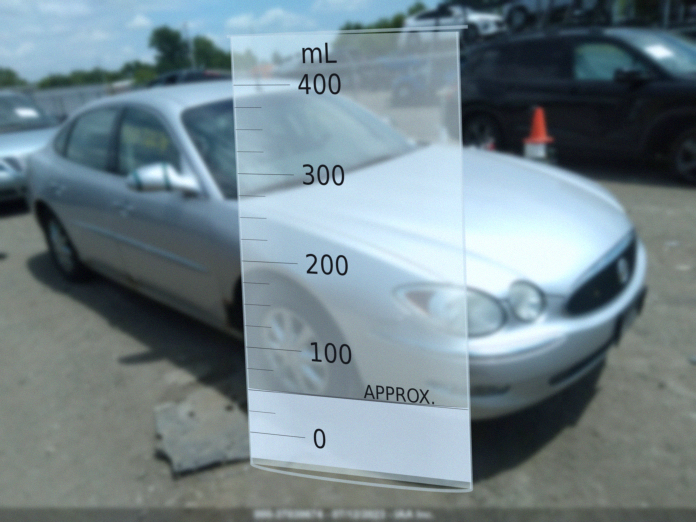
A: 50 mL
